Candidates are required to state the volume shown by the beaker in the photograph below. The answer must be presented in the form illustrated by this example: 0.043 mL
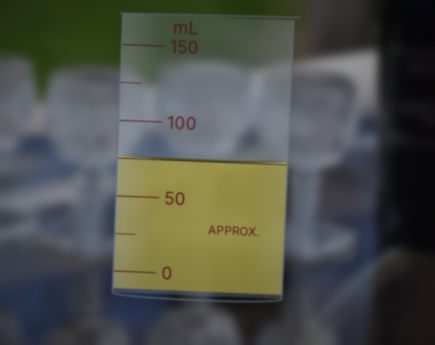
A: 75 mL
